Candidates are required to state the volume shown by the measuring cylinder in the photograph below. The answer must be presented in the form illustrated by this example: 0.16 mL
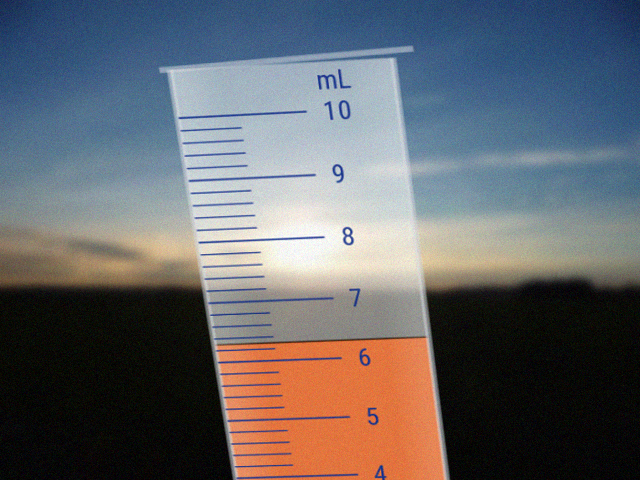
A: 6.3 mL
